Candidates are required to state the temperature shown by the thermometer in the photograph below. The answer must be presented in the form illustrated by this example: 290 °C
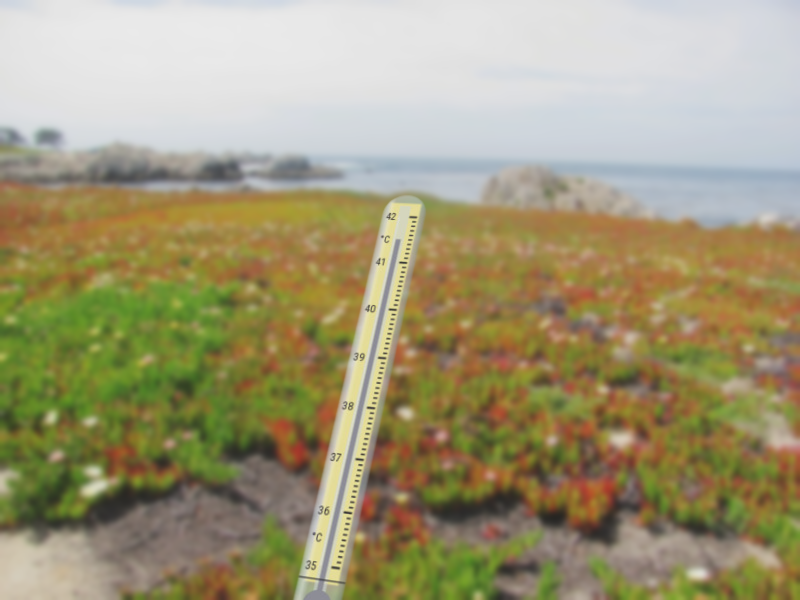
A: 41.5 °C
